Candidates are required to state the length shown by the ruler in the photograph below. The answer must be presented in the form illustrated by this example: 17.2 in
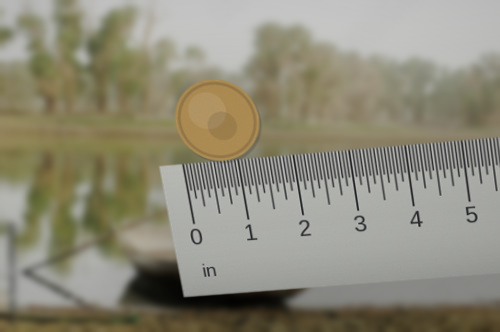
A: 1.5 in
